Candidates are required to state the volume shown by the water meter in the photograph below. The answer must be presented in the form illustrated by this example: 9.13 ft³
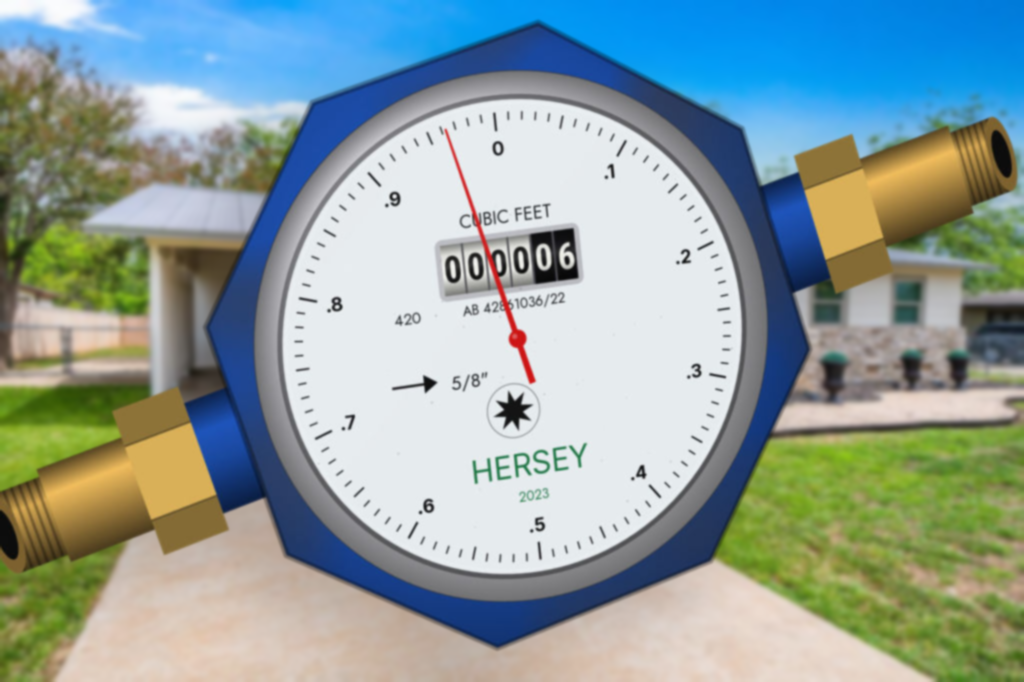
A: 5.96 ft³
